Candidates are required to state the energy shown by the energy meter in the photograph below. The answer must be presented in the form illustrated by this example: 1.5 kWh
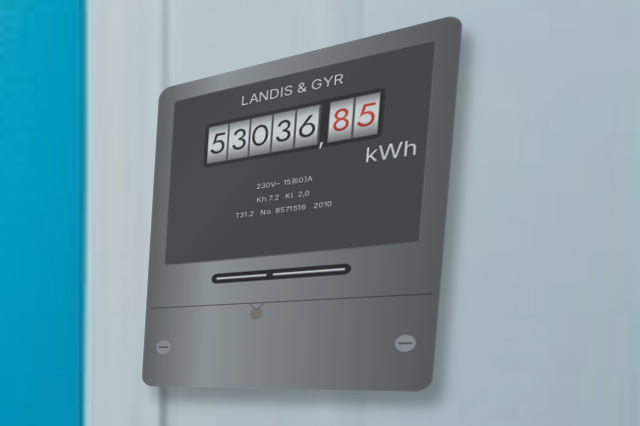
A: 53036.85 kWh
